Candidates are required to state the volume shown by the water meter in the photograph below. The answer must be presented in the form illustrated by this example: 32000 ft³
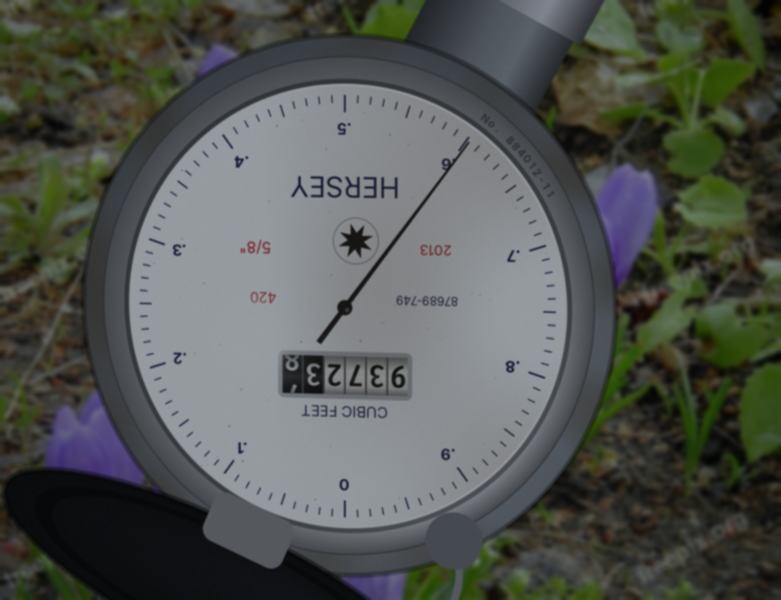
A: 937237.60 ft³
